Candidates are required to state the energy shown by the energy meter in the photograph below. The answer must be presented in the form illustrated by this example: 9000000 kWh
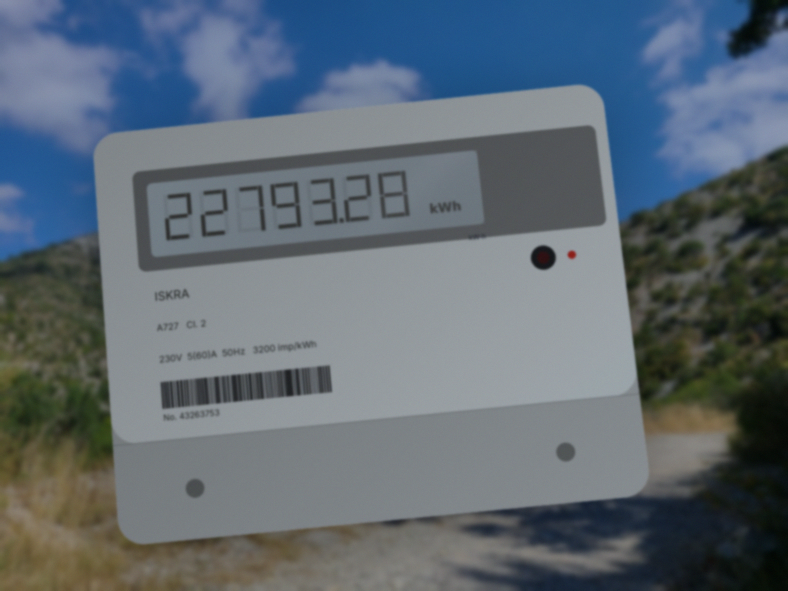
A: 22793.28 kWh
